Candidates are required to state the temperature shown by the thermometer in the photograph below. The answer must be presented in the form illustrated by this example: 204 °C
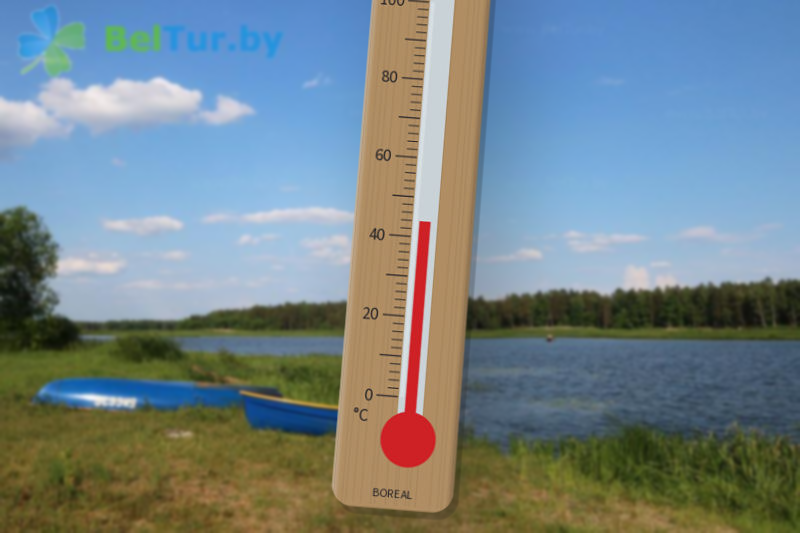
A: 44 °C
